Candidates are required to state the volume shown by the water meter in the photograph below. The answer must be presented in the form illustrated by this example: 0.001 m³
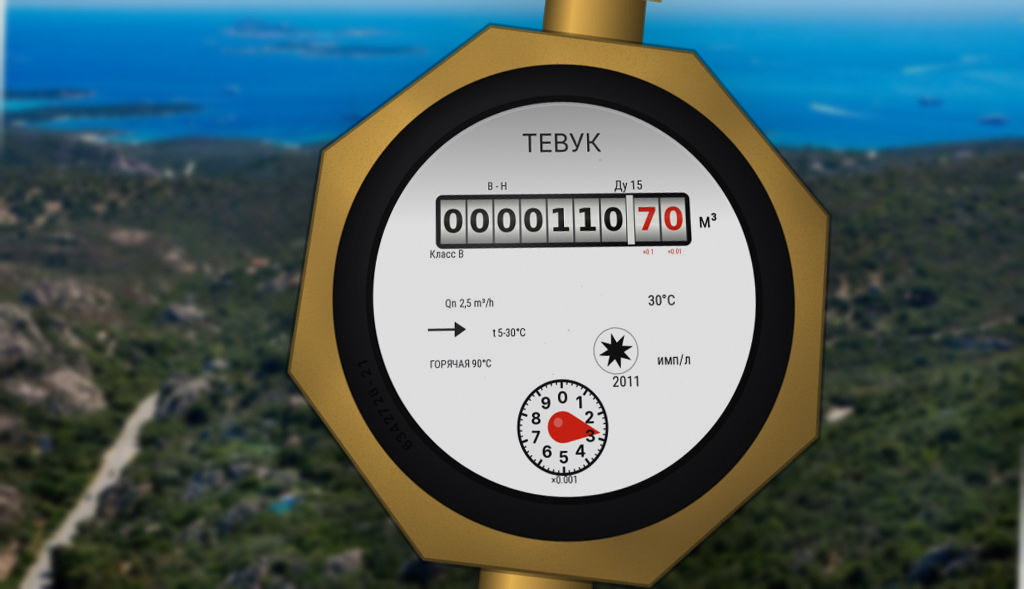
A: 110.702 m³
